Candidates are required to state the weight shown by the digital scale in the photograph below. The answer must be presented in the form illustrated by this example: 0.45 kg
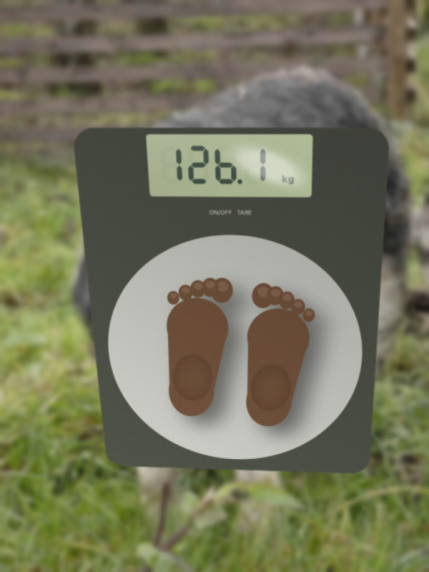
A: 126.1 kg
